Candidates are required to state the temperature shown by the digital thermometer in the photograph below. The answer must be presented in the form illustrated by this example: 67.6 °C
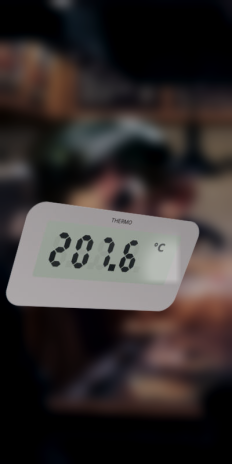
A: 207.6 °C
